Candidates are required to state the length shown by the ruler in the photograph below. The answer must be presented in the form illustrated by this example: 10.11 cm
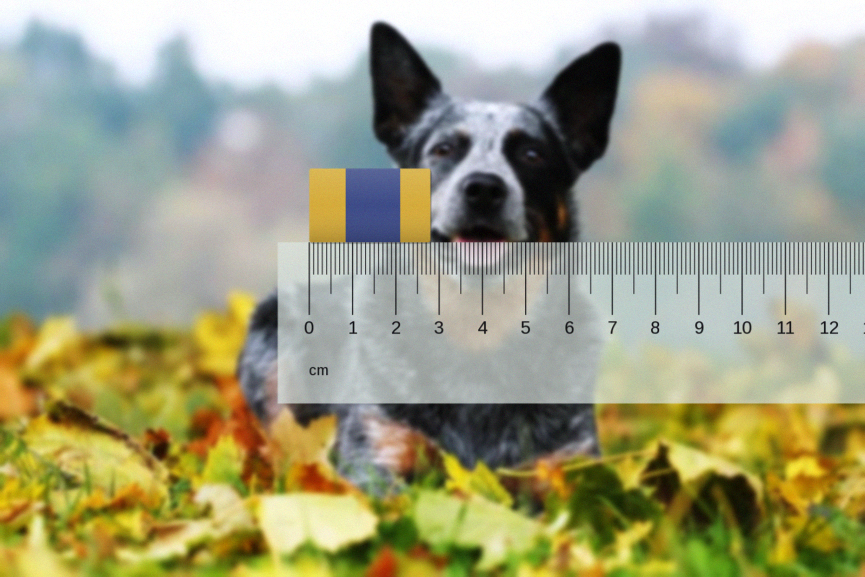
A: 2.8 cm
